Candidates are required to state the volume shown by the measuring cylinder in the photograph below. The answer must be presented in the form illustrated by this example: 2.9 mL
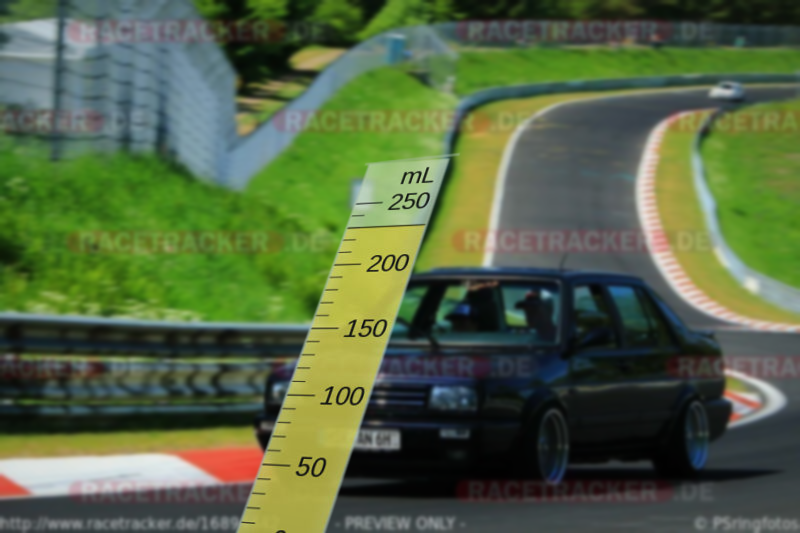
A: 230 mL
